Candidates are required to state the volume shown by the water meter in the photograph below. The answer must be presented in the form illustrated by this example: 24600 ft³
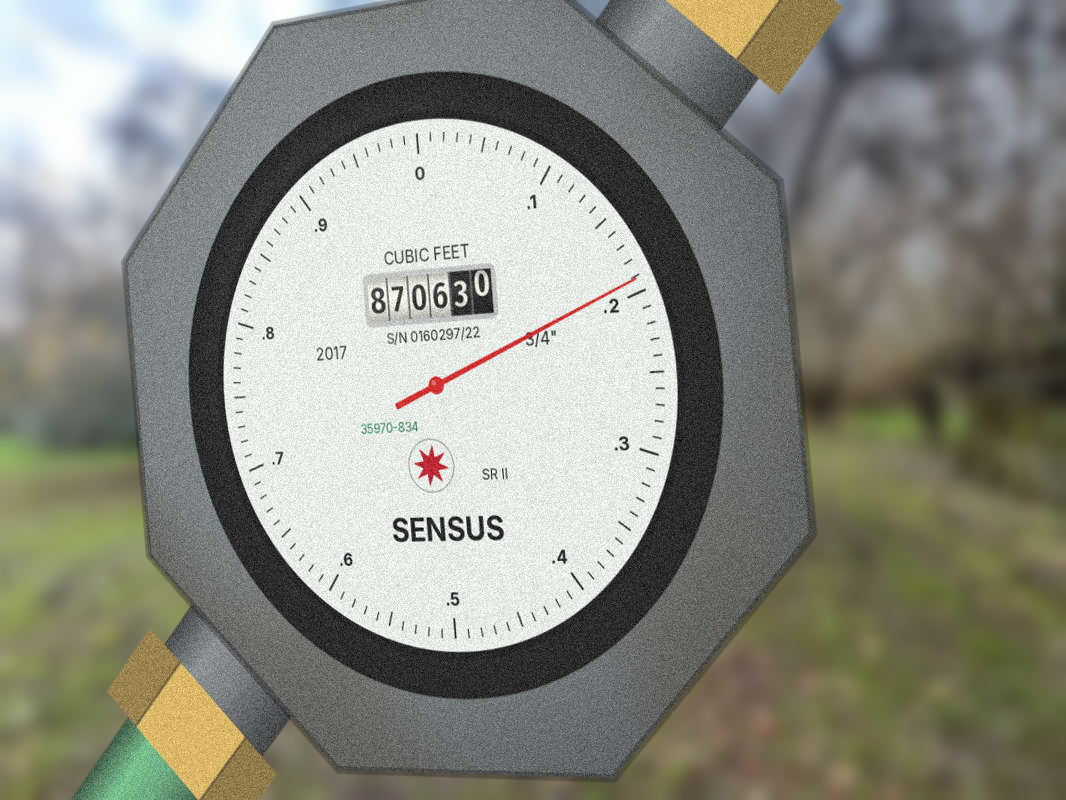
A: 870630.19 ft³
